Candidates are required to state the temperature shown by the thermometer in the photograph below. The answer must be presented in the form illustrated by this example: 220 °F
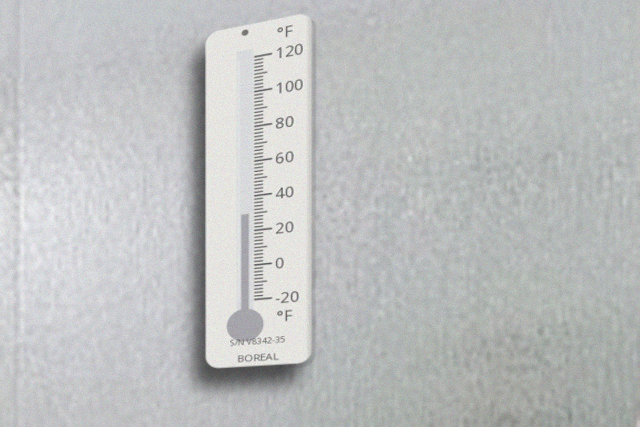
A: 30 °F
